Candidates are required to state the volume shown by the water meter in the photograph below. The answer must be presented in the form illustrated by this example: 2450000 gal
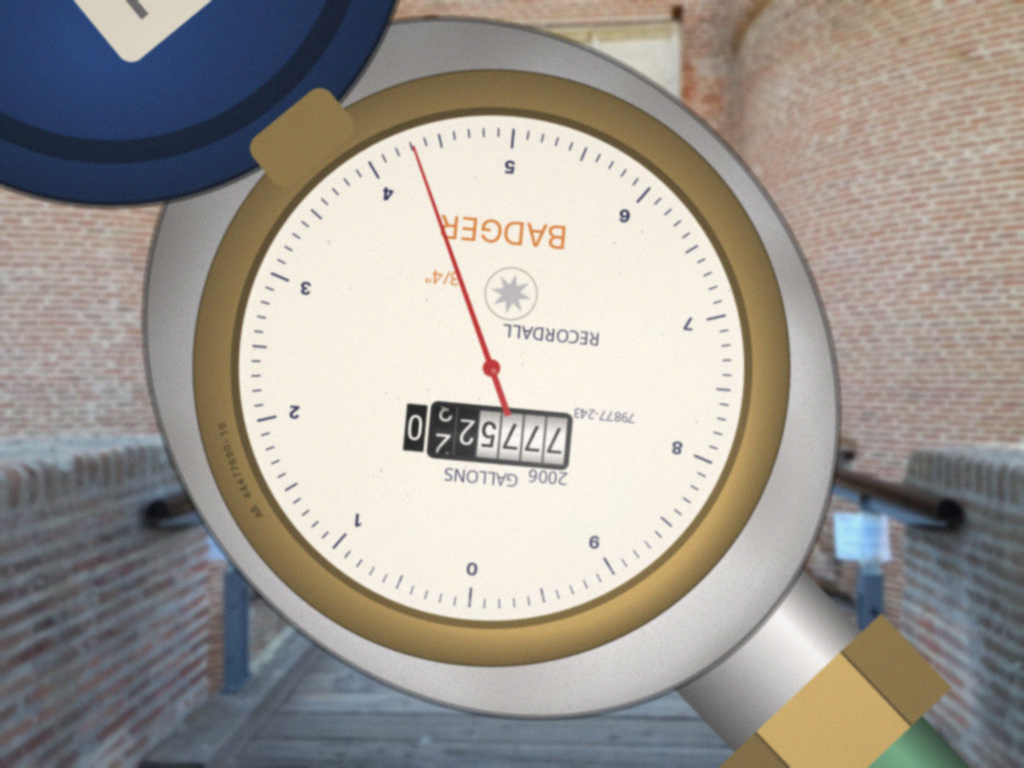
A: 7775224.3 gal
